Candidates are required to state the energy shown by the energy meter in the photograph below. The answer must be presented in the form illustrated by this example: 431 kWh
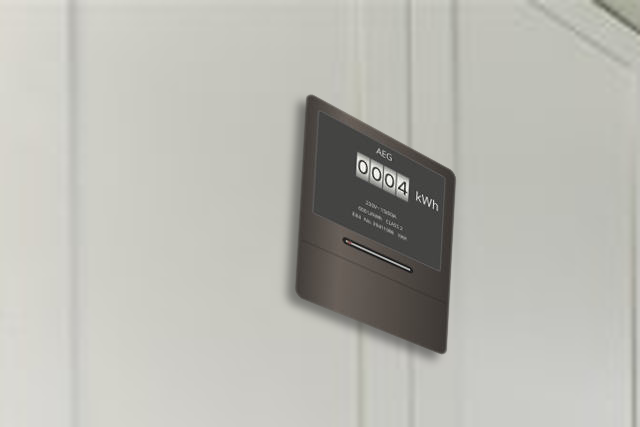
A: 4 kWh
